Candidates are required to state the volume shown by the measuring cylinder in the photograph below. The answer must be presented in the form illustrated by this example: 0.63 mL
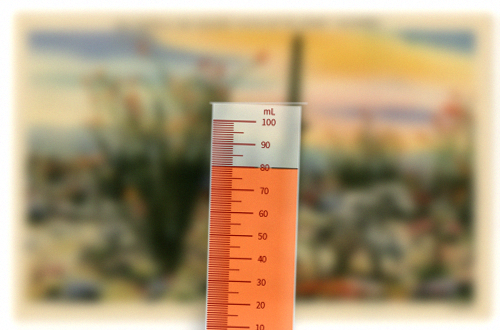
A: 80 mL
